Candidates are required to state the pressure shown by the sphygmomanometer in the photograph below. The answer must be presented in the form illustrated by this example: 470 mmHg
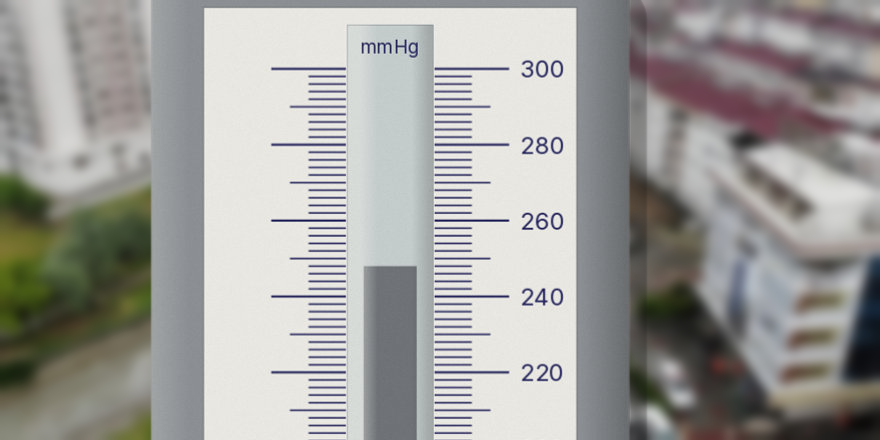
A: 248 mmHg
